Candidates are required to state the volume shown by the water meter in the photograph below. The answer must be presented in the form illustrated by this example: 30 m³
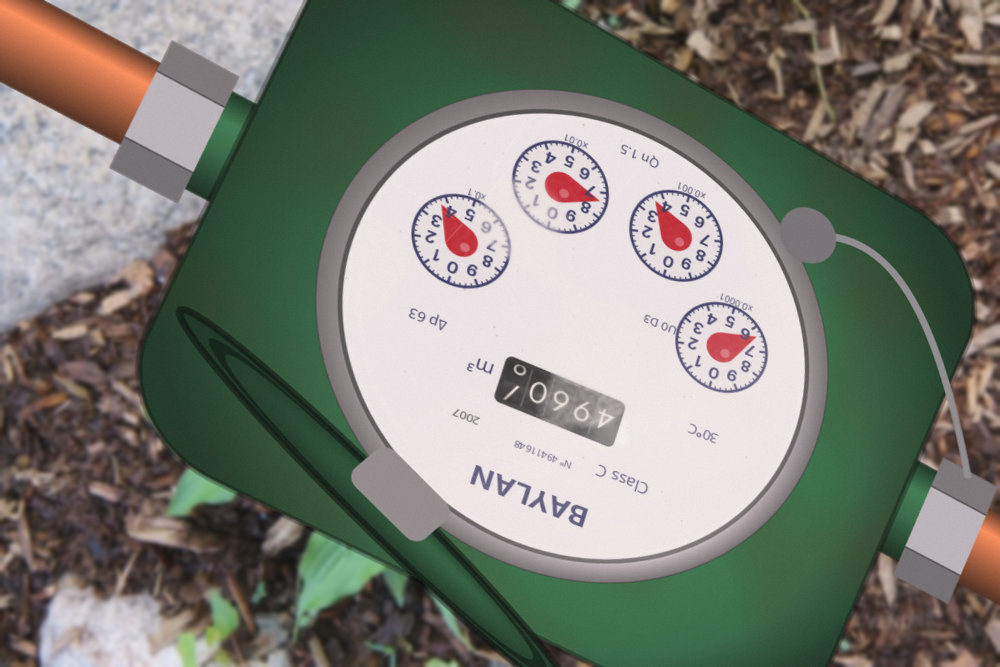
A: 49607.3736 m³
